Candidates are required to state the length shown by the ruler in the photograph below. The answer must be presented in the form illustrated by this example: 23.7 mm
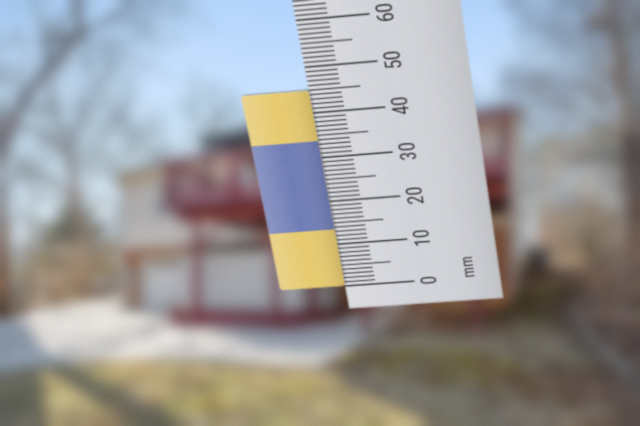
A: 45 mm
